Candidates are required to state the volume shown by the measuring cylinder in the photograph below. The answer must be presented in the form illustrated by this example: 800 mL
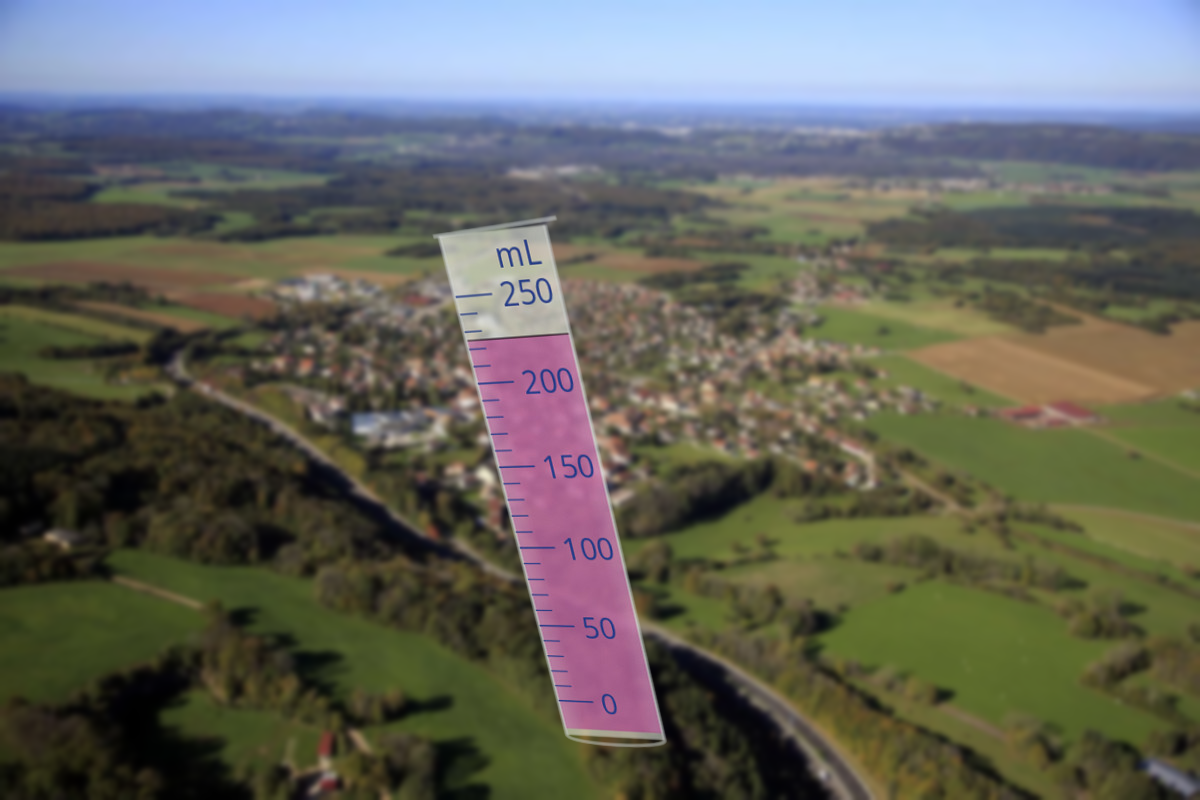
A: 225 mL
